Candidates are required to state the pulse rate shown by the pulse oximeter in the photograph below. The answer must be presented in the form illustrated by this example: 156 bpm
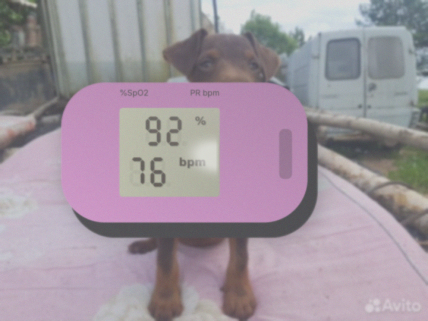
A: 76 bpm
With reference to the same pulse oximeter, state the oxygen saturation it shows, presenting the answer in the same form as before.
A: 92 %
